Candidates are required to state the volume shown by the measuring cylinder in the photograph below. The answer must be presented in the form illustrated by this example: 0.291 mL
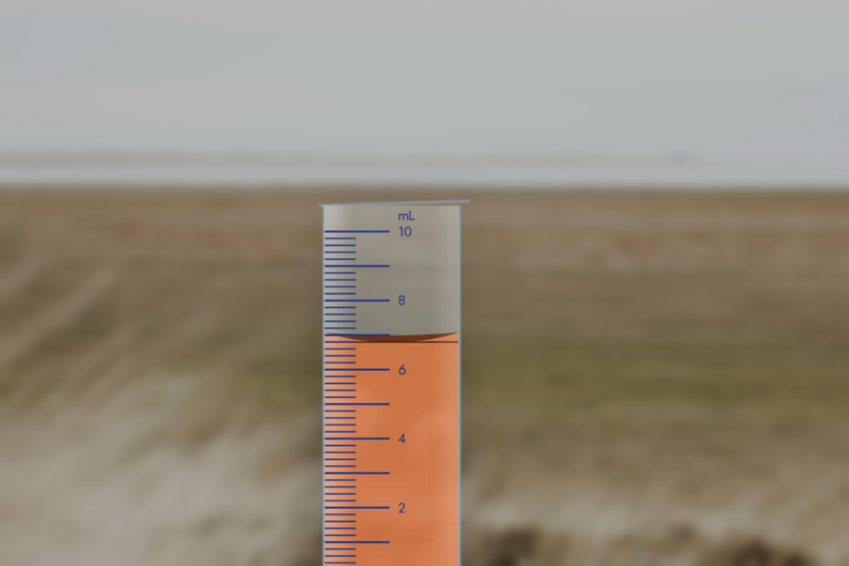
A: 6.8 mL
